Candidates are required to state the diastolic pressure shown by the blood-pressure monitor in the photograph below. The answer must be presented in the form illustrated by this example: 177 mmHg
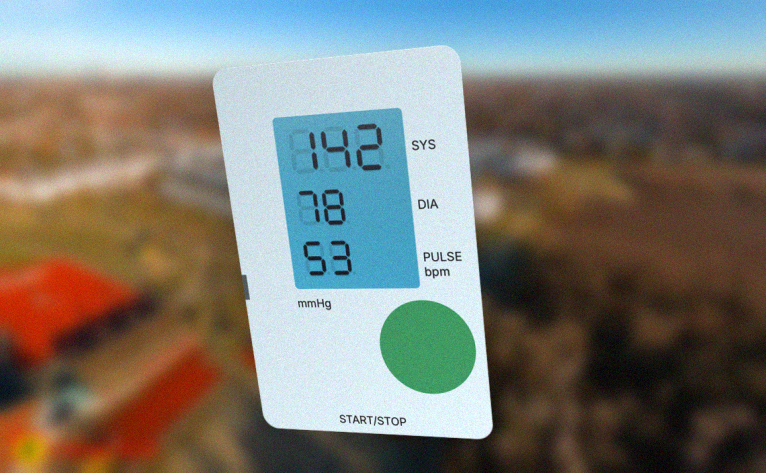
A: 78 mmHg
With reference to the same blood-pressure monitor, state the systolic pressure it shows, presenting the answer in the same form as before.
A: 142 mmHg
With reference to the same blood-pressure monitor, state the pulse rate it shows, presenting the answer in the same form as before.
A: 53 bpm
